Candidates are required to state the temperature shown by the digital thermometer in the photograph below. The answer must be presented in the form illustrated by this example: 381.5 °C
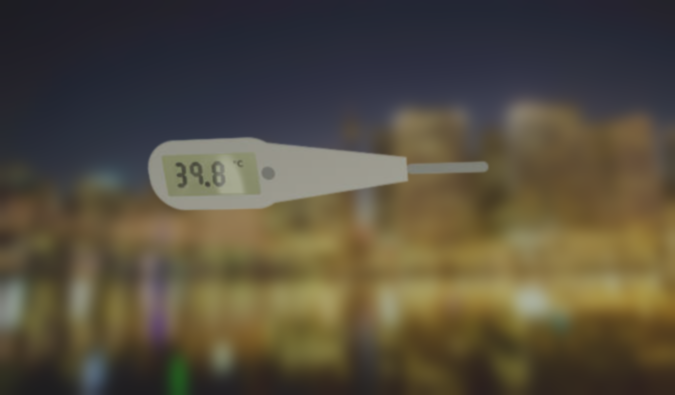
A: 39.8 °C
